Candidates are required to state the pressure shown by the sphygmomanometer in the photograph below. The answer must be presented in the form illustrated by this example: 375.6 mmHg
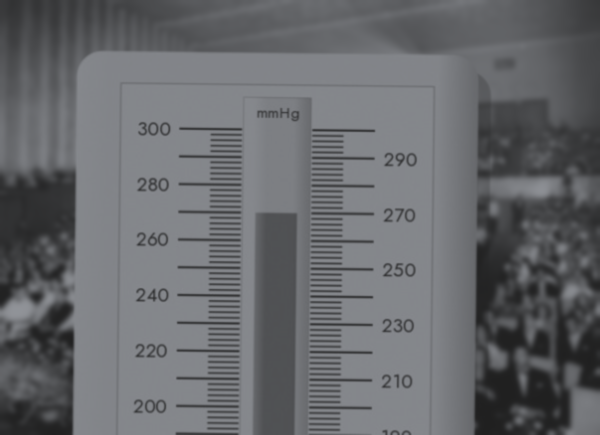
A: 270 mmHg
